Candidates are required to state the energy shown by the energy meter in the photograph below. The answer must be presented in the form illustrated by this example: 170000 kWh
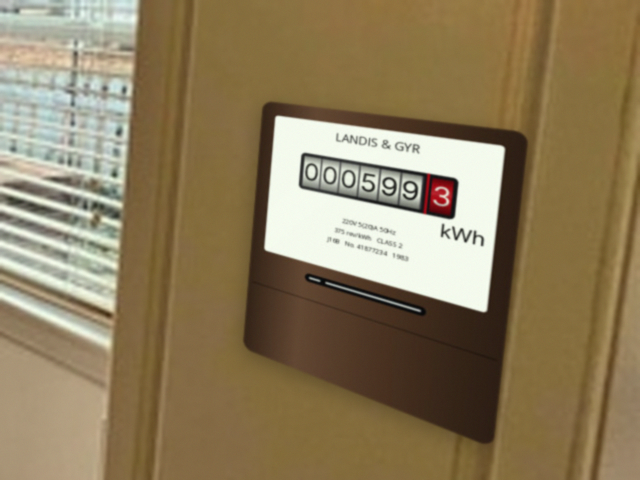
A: 599.3 kWh
